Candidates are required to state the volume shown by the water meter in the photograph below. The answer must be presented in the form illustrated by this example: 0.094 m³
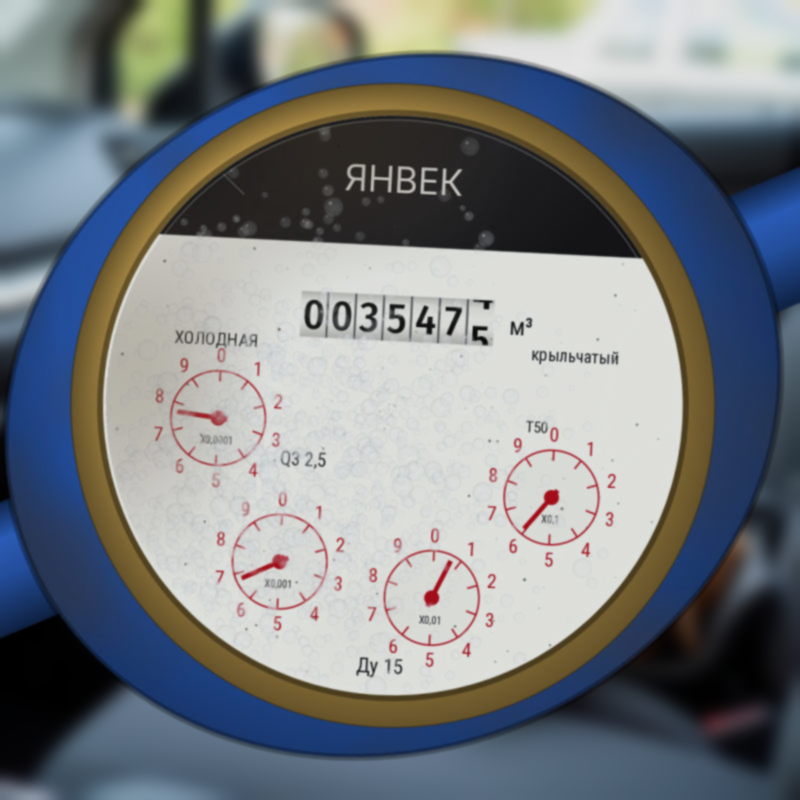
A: 35474.6067 m³
